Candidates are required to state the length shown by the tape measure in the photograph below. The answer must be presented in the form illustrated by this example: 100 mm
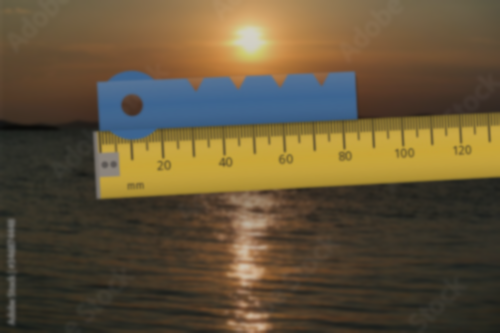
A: 85 mm
